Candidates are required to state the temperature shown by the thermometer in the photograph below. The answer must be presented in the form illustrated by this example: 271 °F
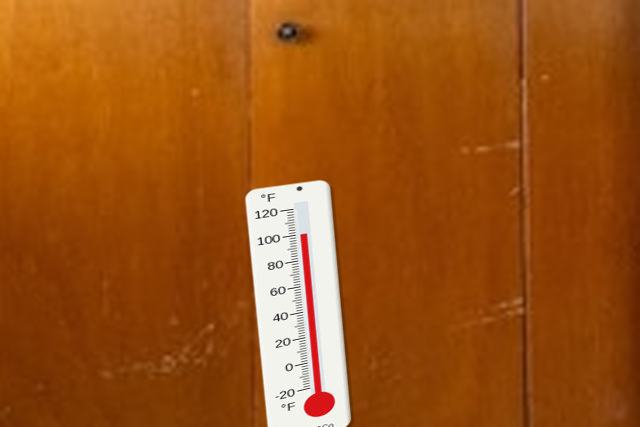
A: 100 °F
